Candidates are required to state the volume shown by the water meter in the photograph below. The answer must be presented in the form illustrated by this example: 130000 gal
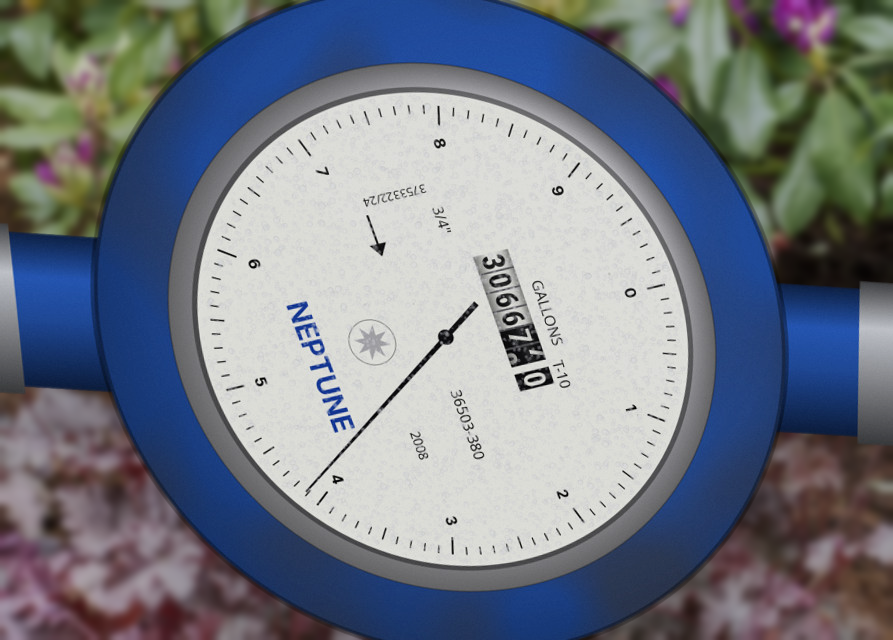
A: 3066774.1 gal
